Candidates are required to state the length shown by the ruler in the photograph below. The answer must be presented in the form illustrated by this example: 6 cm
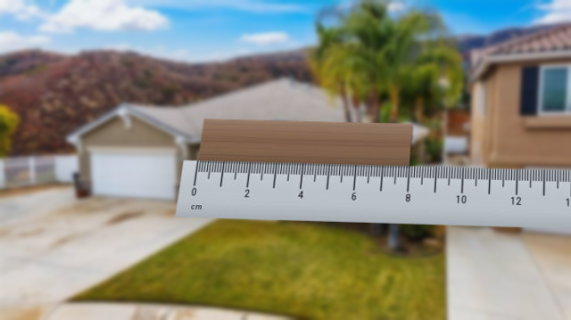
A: 8 cm
